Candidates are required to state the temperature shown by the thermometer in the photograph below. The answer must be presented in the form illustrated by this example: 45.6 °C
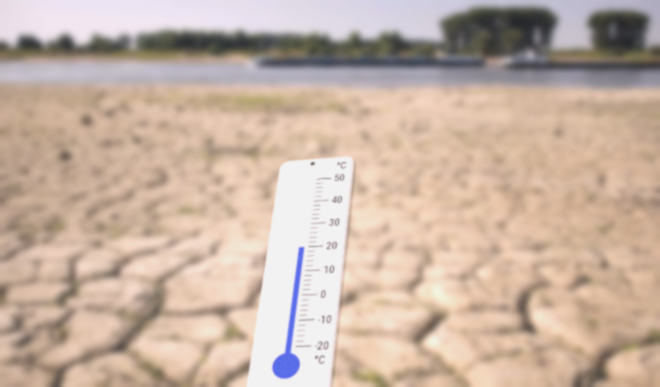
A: 20 °C
